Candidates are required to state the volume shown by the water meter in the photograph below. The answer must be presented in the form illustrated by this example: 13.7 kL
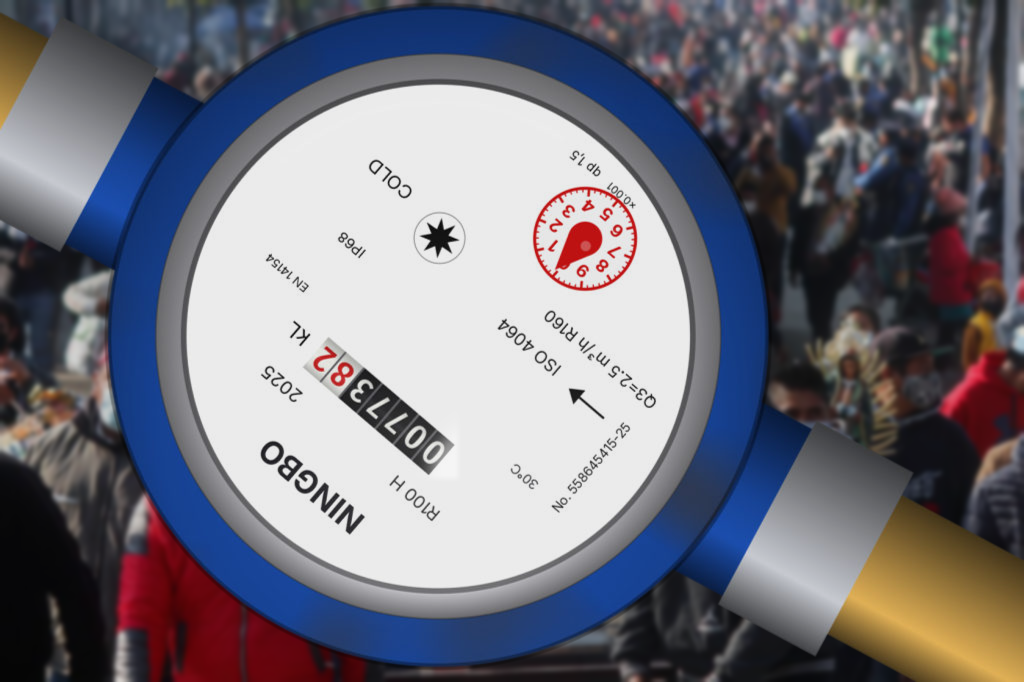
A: 773.820 kL
